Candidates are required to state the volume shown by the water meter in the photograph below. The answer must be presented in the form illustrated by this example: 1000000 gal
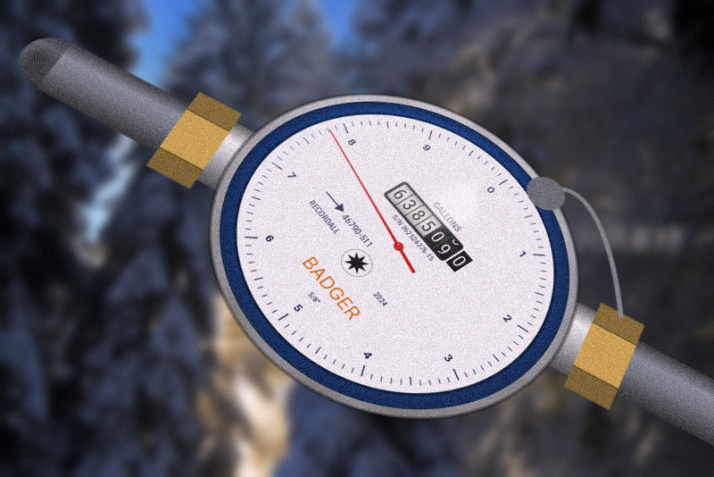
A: 6385087.8 gal
